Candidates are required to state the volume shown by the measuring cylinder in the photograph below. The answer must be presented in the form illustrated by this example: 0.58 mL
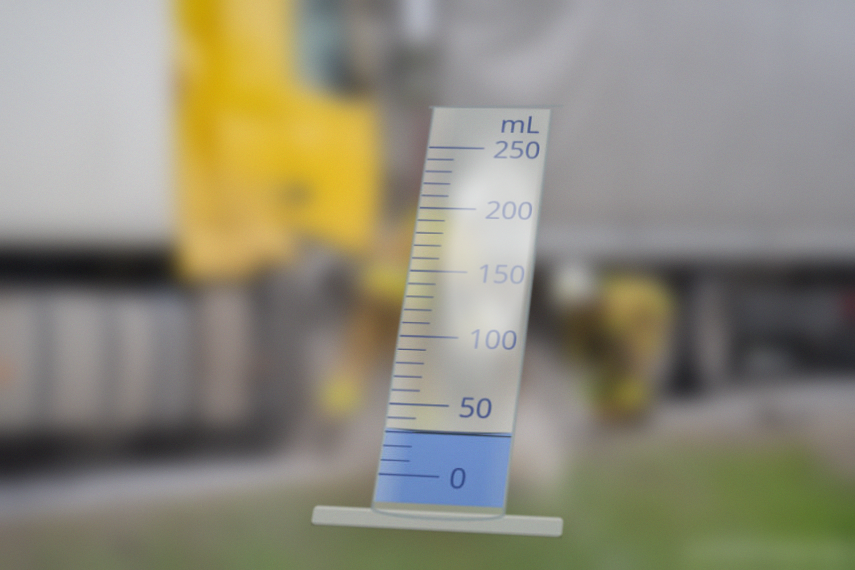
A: 30 mL
